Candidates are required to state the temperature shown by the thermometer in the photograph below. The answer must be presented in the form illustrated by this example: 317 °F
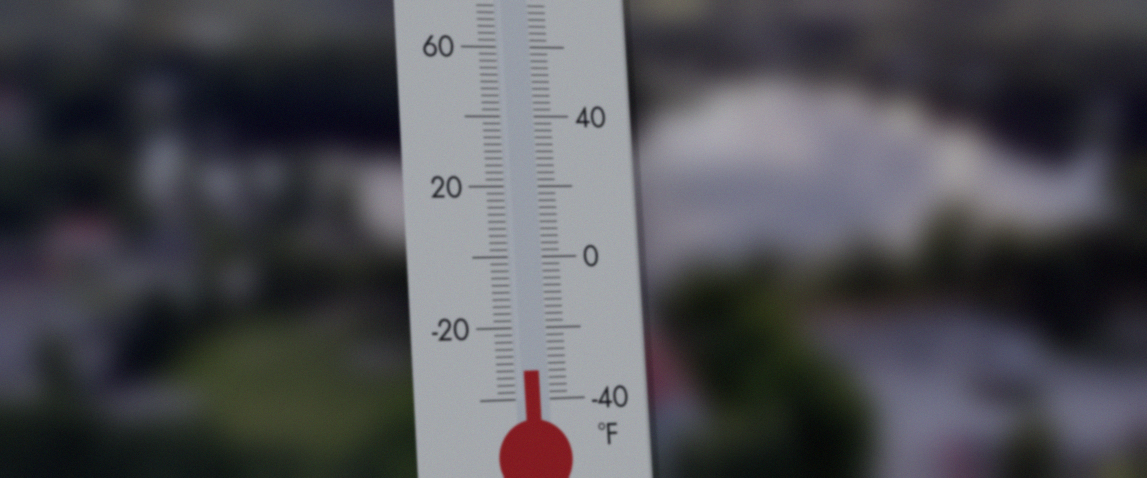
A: -32 °F
